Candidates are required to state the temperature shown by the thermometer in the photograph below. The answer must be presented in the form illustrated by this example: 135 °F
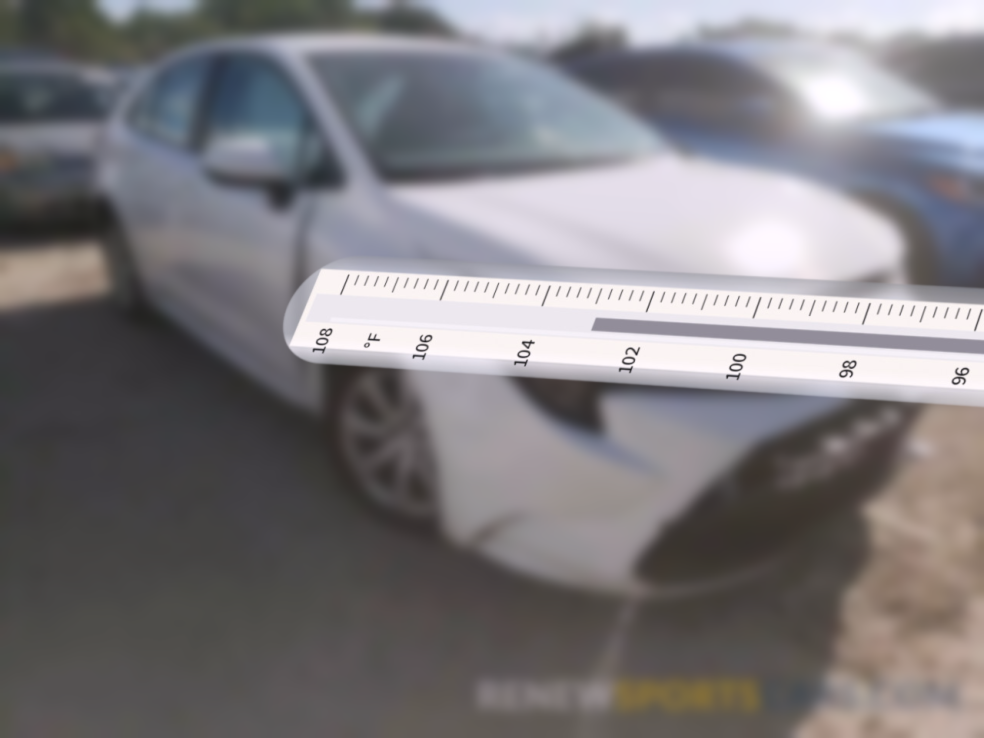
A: 102.9 °F
